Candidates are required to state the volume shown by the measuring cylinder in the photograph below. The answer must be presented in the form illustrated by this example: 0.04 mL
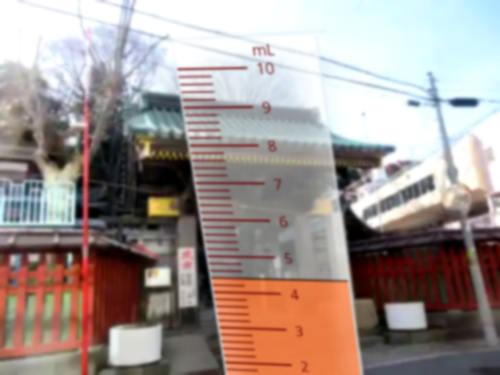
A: 4.4 mL
